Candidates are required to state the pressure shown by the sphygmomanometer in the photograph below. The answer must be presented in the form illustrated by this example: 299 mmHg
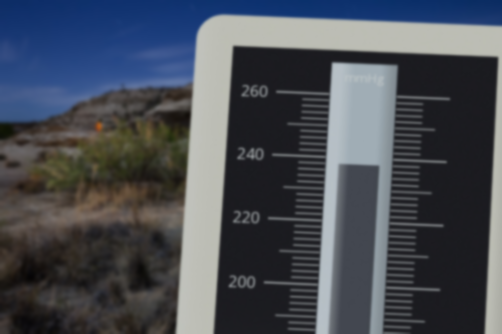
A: 238 mmHg
